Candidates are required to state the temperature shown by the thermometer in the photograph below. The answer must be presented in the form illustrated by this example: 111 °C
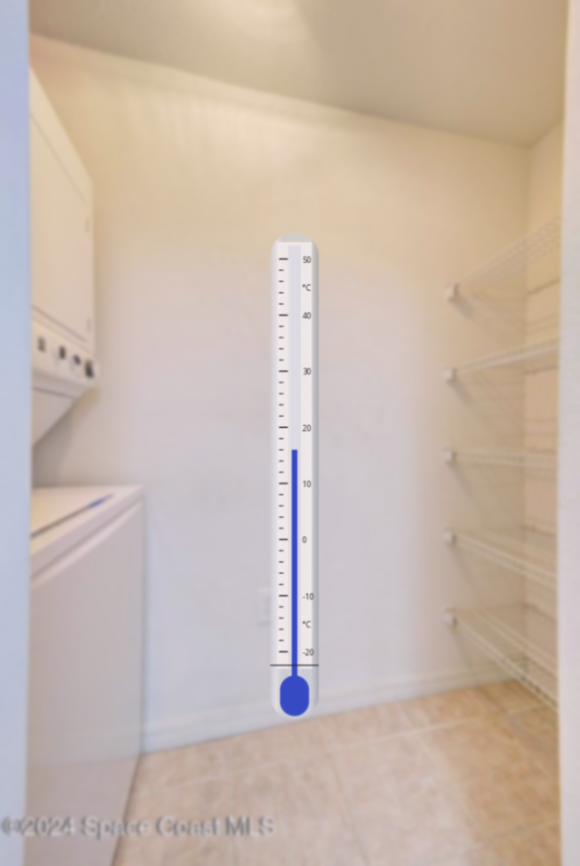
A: 16 °C
